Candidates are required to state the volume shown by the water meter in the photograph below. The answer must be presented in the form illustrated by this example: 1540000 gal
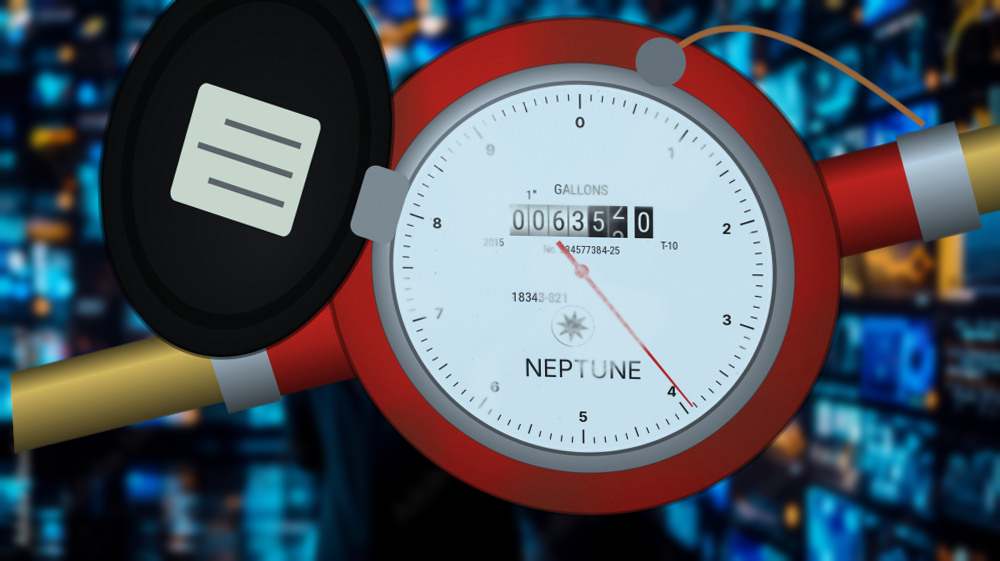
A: 63523.9 gal
